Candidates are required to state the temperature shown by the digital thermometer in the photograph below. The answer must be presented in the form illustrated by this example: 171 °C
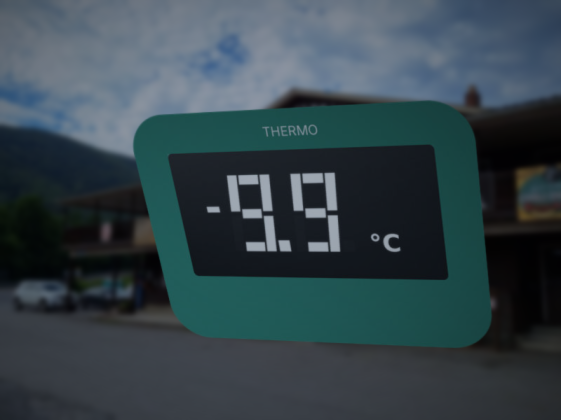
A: -9.9 °C
